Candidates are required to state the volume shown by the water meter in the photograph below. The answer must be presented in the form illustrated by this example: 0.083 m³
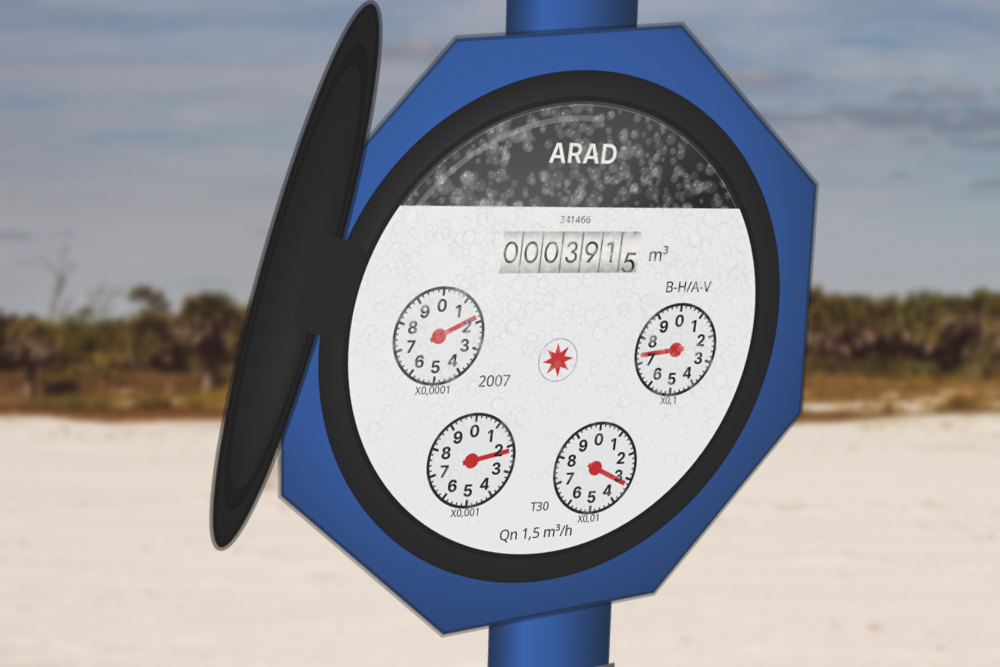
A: 3914.7321 m³
